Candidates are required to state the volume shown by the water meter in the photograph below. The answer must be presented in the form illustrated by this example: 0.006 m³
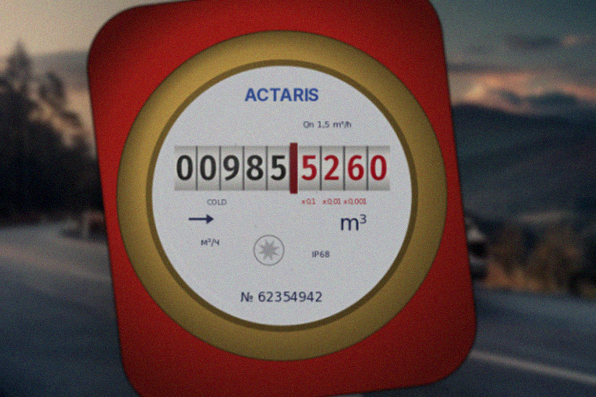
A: 985.5260 m³
